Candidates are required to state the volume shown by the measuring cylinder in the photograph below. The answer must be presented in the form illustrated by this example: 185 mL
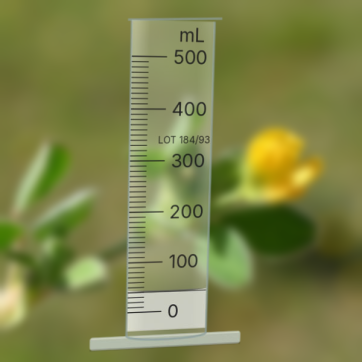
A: 40 mL
